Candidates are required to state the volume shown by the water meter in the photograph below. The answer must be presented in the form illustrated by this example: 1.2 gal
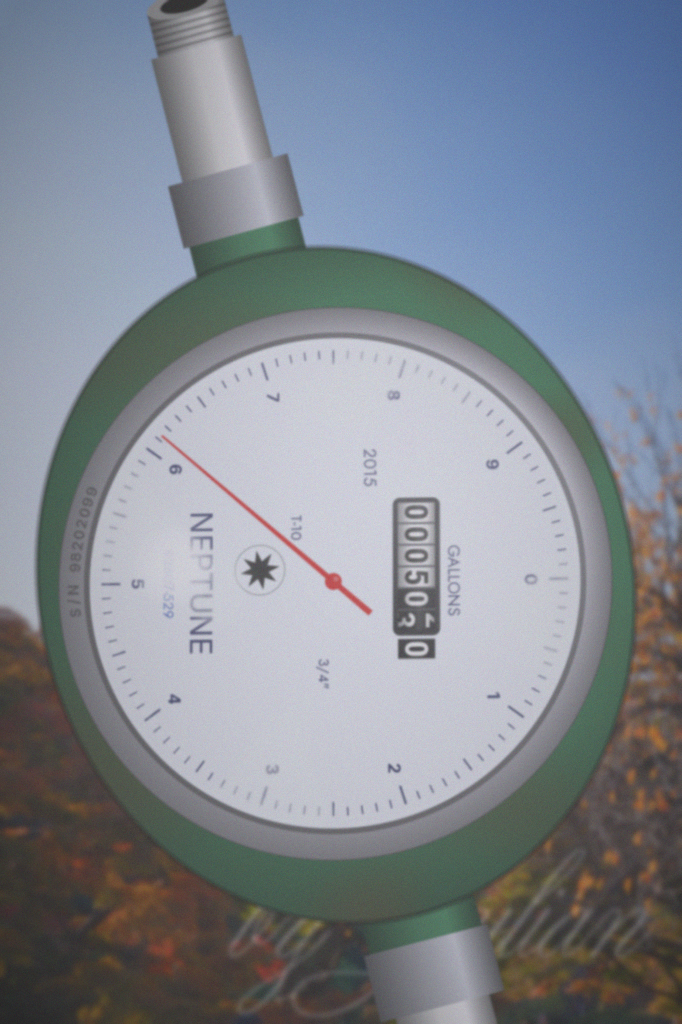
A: 5026.1 gal
